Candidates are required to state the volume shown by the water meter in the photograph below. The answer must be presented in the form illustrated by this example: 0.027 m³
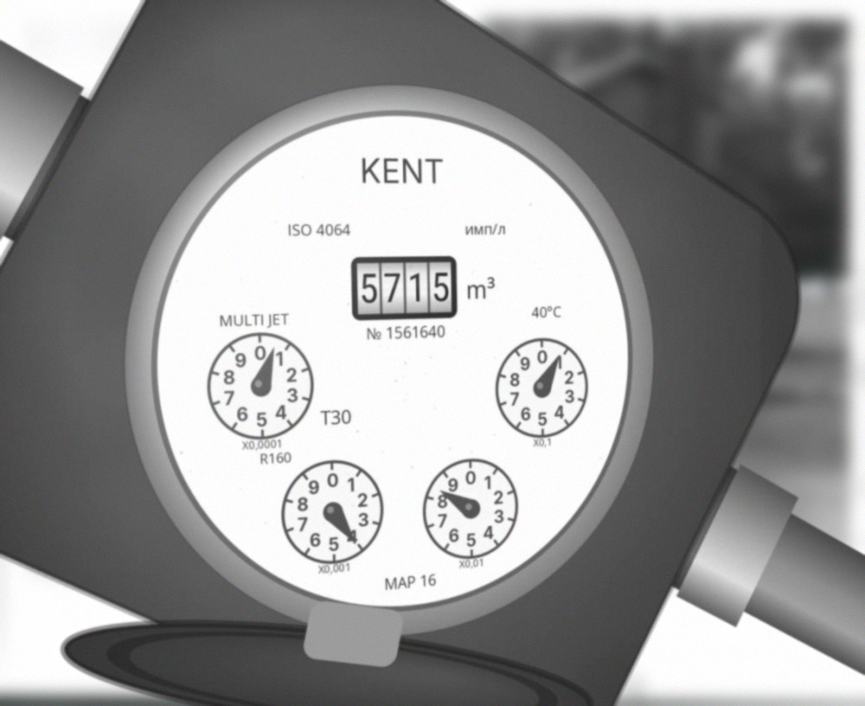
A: 5715.0840 m³
